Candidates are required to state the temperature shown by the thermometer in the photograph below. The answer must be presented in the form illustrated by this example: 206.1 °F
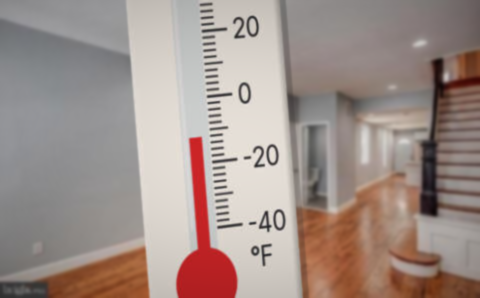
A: -12 °F
